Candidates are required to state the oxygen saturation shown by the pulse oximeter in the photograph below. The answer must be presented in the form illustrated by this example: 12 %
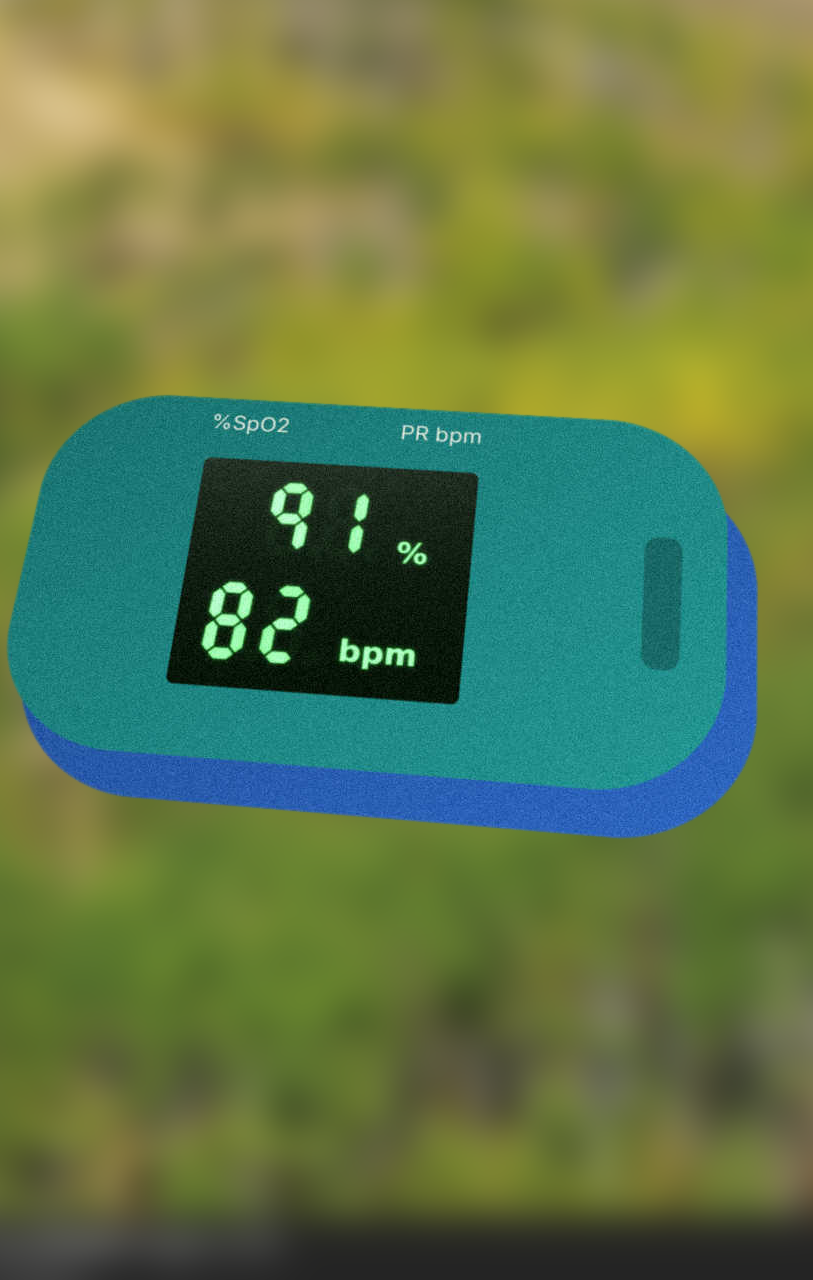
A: 91 %
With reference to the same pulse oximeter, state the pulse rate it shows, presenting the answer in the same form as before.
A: 82 bpm
